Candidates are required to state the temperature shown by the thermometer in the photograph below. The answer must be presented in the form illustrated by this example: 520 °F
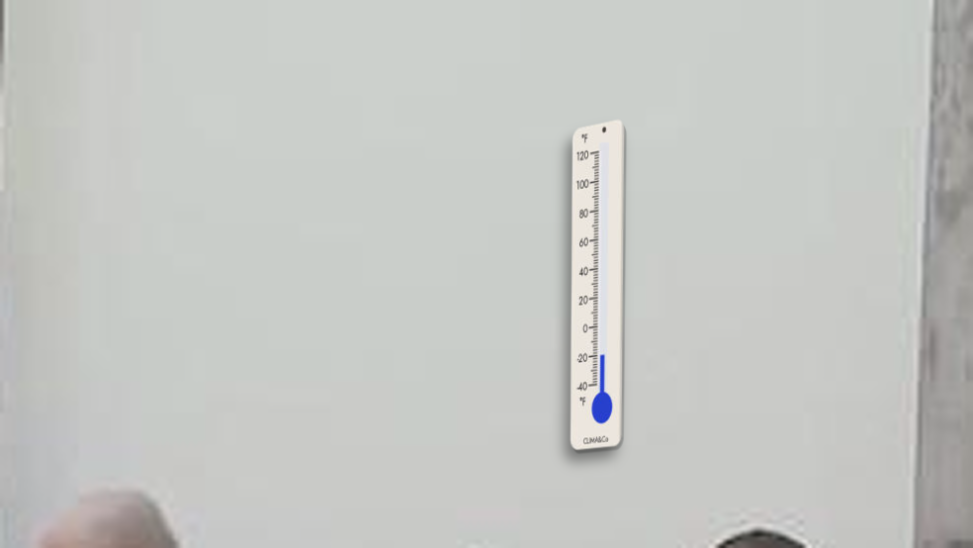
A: -20 °F
